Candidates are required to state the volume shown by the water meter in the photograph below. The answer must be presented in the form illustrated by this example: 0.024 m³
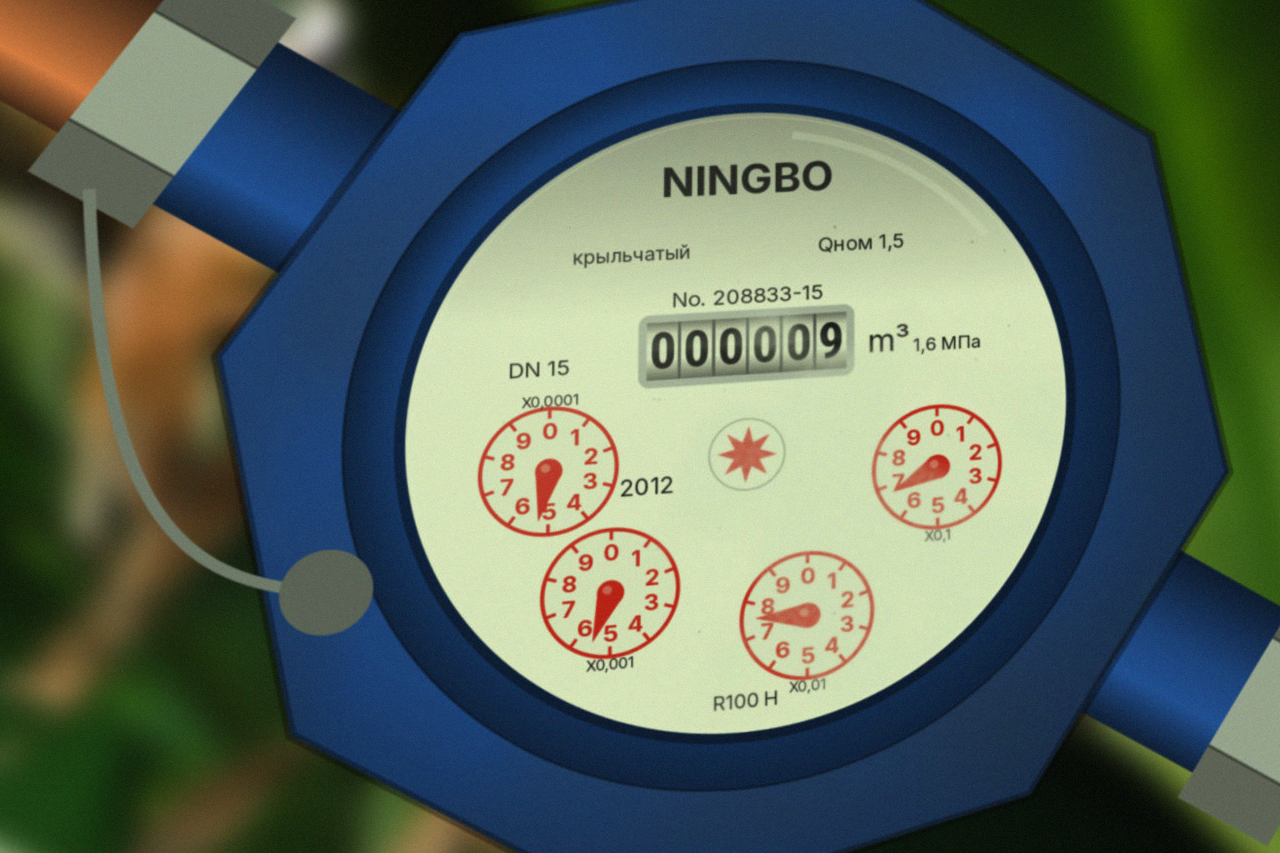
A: 9.6755 m³
